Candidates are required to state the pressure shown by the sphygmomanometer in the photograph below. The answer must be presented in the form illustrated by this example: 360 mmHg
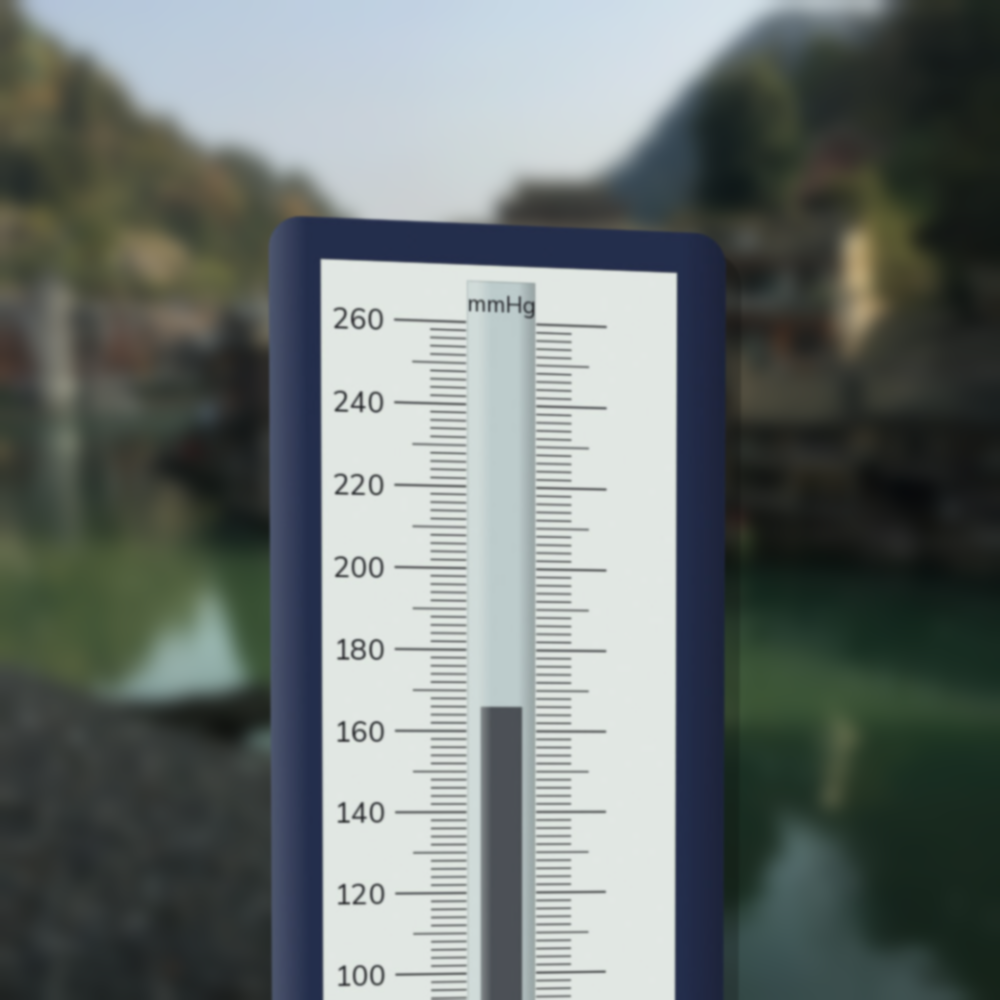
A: 166 mmHg
